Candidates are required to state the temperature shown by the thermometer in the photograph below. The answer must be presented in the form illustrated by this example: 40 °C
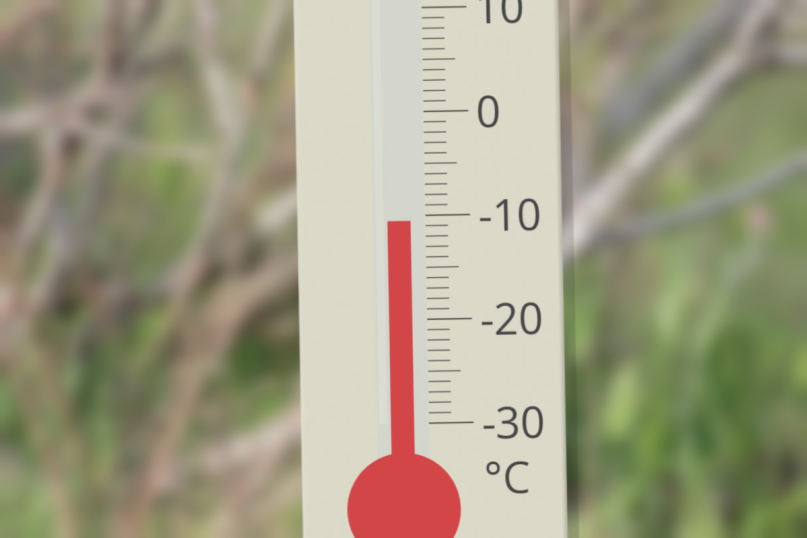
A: -10.5 °C
